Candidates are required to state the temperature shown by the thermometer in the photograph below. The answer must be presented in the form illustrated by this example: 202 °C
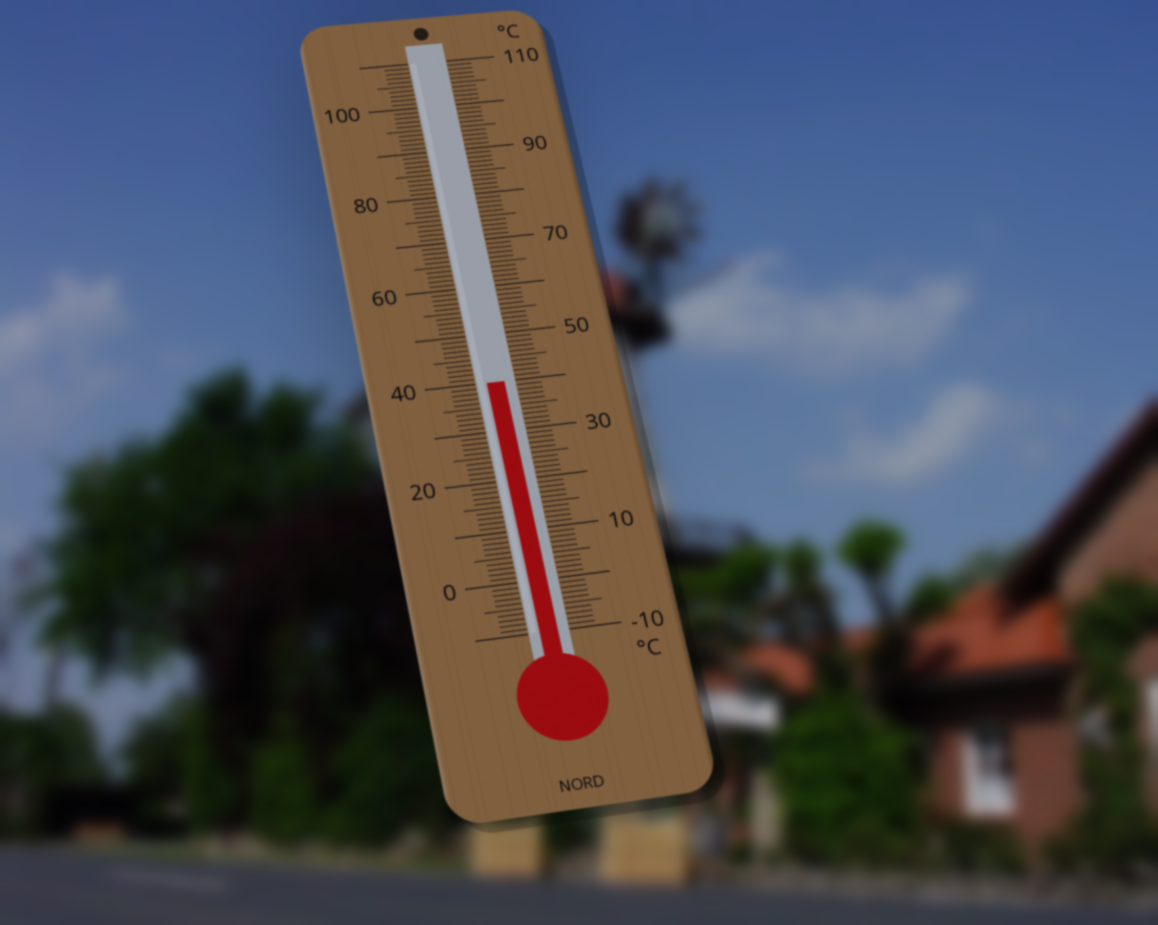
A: 40 °C
